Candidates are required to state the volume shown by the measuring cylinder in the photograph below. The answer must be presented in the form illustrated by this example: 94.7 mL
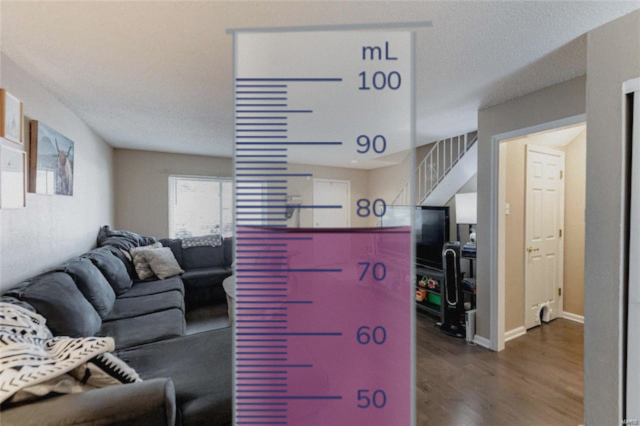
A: 76 mL
